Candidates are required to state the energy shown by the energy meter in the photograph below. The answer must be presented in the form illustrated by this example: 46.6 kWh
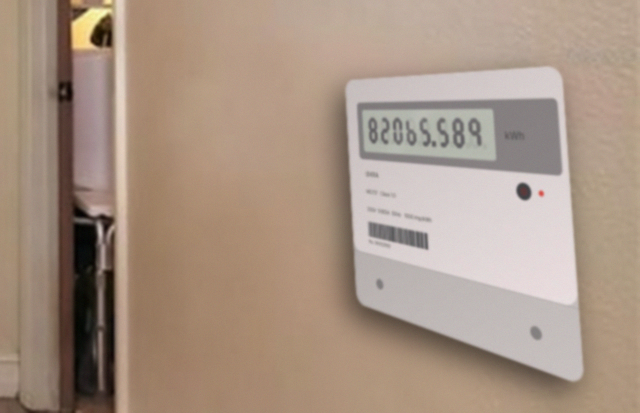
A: 82065.589 kWh
